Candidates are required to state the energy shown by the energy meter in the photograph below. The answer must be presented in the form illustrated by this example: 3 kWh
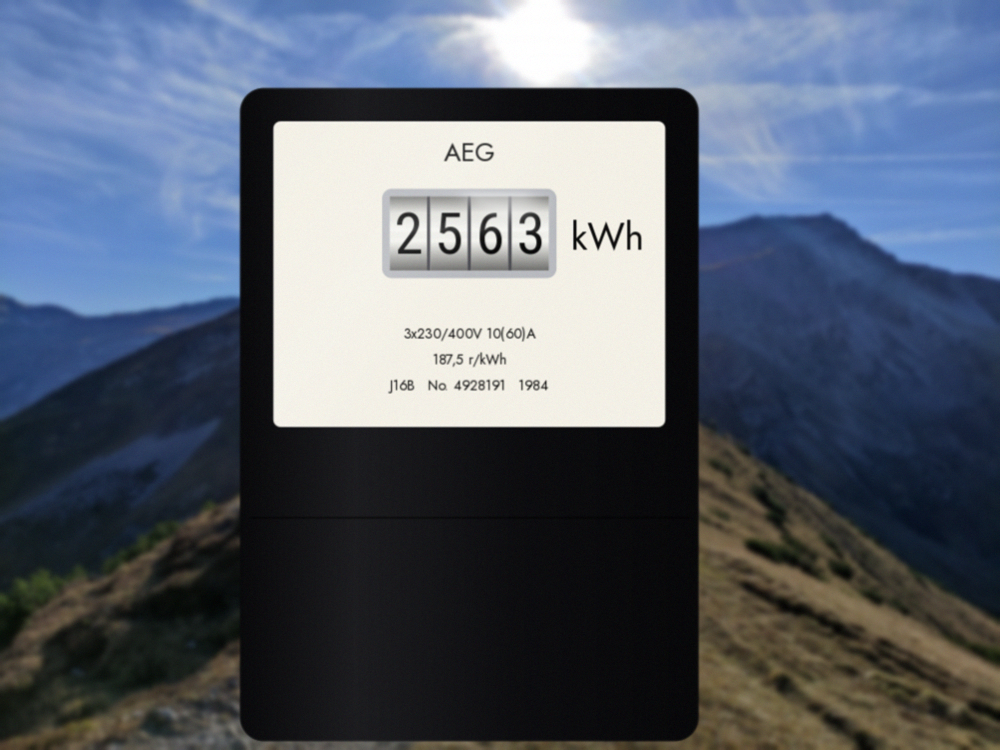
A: 2563 kWh
